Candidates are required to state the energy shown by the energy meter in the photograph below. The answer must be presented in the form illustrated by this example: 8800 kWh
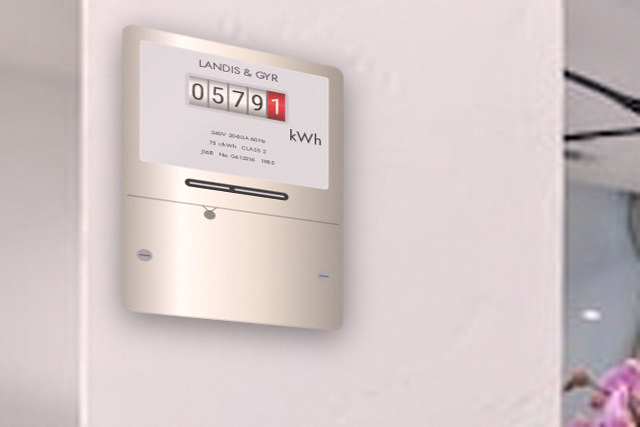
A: 579.1 kWh
